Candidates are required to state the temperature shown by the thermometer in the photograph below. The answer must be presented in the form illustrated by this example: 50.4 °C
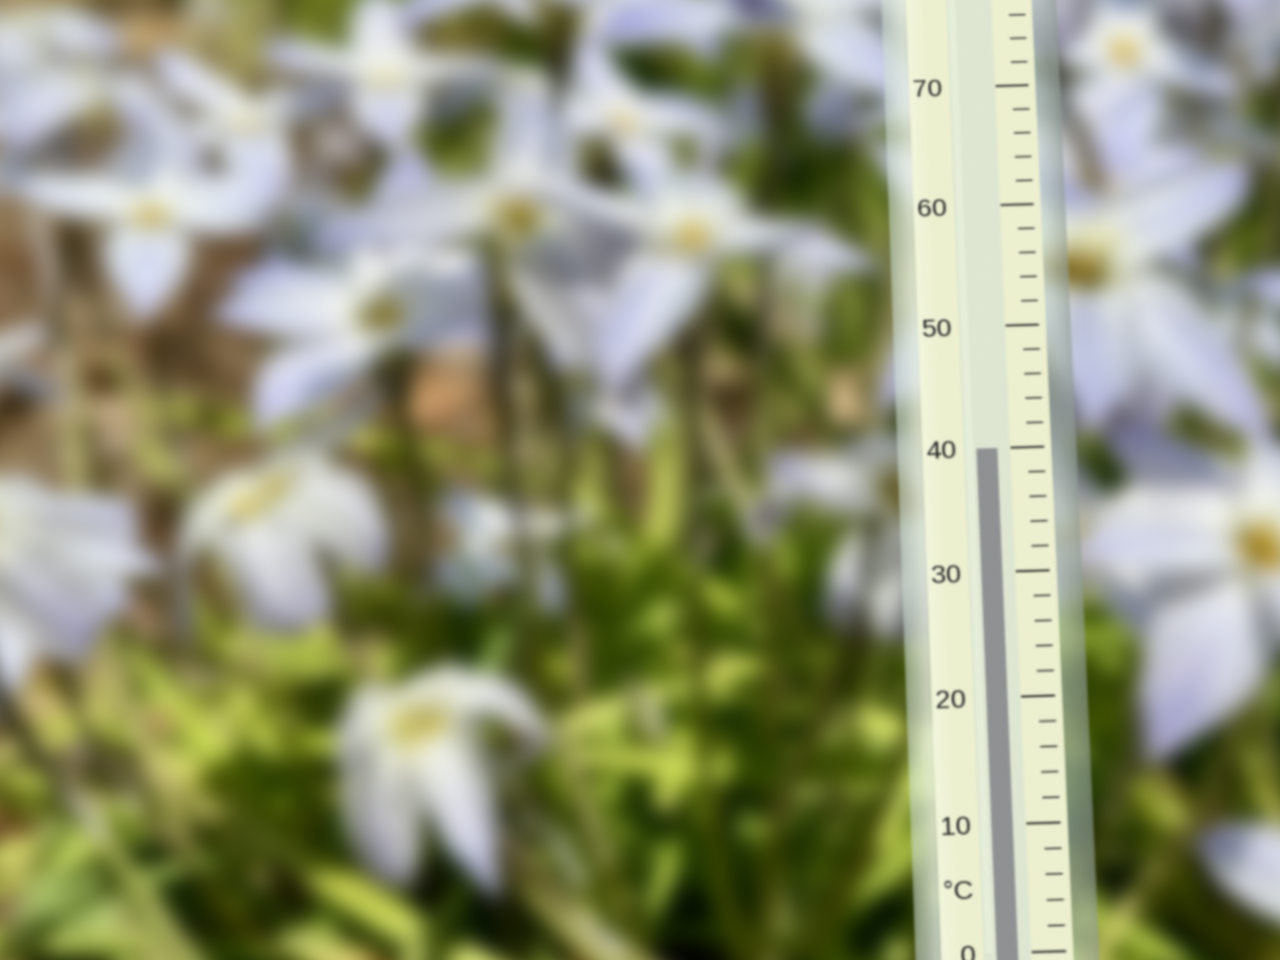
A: 40 °C
